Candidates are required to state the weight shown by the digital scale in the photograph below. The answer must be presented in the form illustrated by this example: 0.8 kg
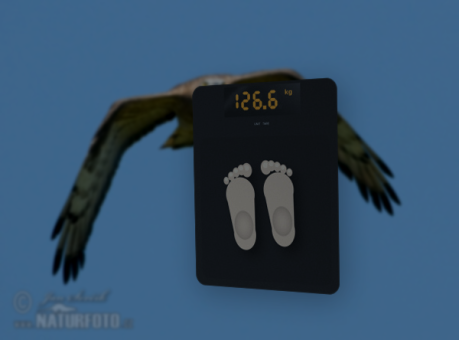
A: 126.6 kg
